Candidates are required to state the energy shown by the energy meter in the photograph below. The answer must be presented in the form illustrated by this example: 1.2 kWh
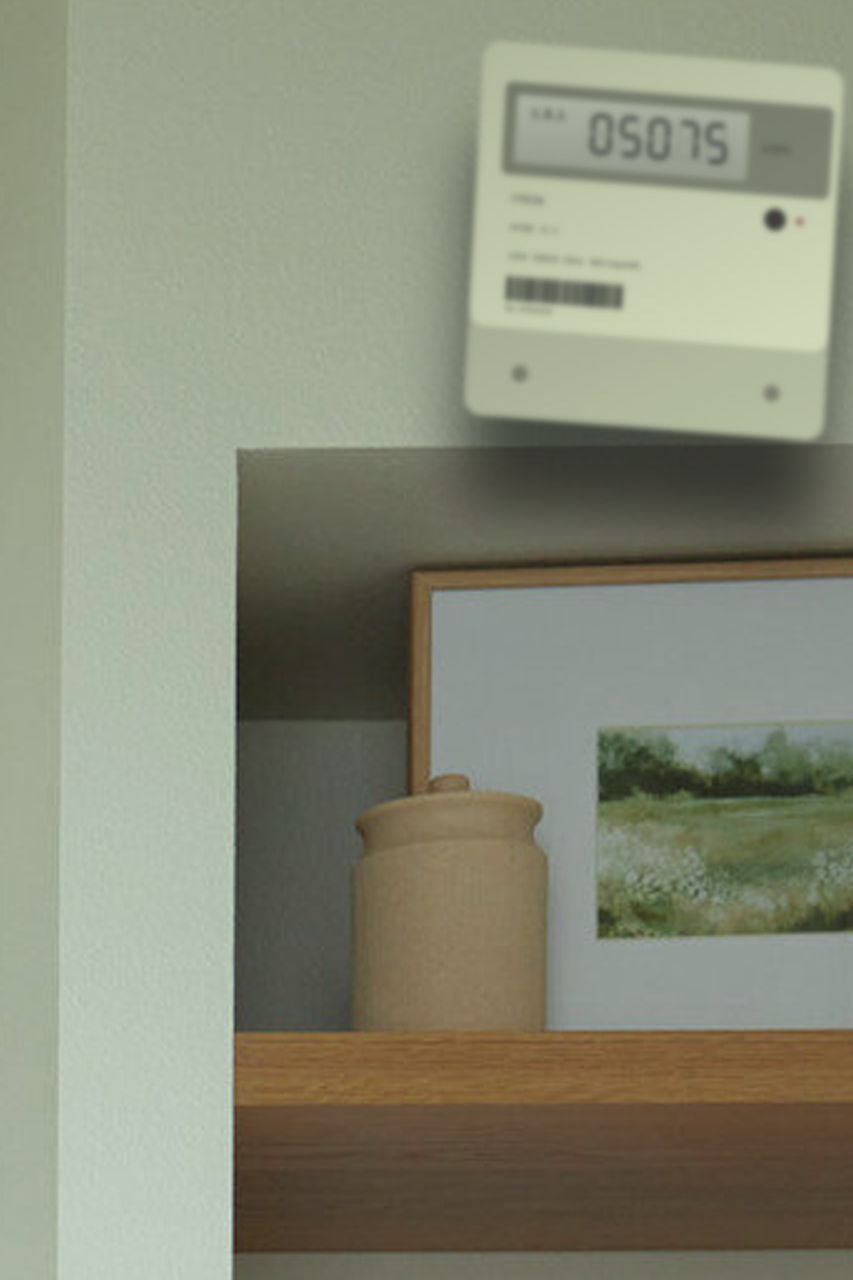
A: 5075 kWh
